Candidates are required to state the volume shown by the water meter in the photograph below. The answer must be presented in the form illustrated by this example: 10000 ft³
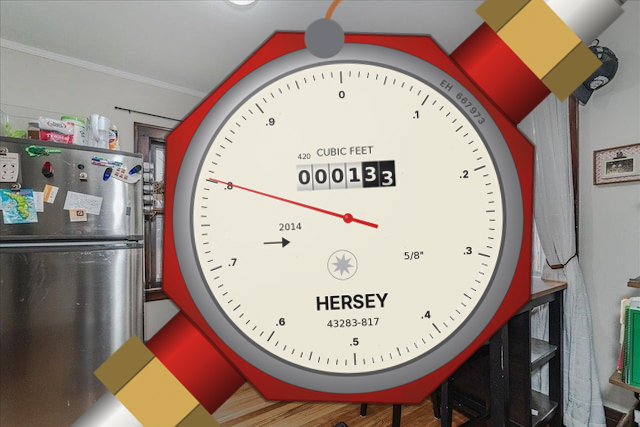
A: 132.80 ft³
